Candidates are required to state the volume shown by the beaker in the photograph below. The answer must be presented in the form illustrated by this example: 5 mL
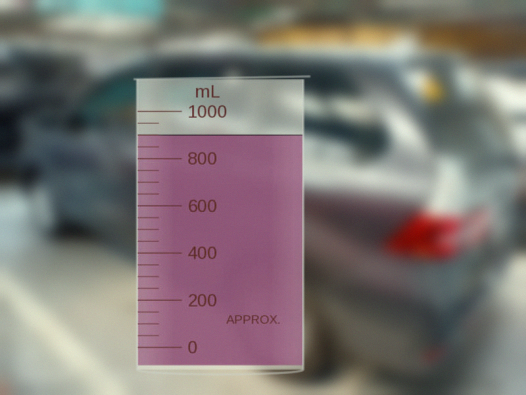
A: 900 mL
